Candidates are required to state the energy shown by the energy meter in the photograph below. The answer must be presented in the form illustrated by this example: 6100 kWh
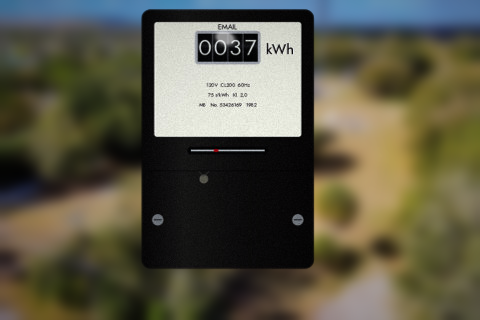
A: 37 kWh
